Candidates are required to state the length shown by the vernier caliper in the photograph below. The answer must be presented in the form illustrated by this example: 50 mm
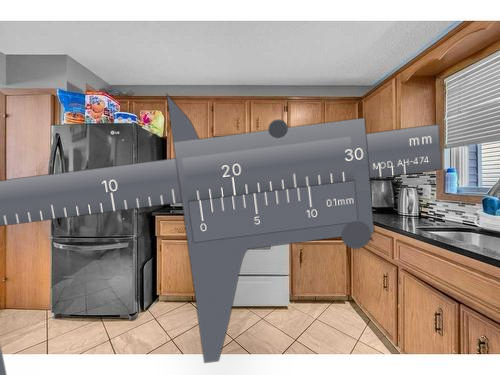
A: 17.1 mm
